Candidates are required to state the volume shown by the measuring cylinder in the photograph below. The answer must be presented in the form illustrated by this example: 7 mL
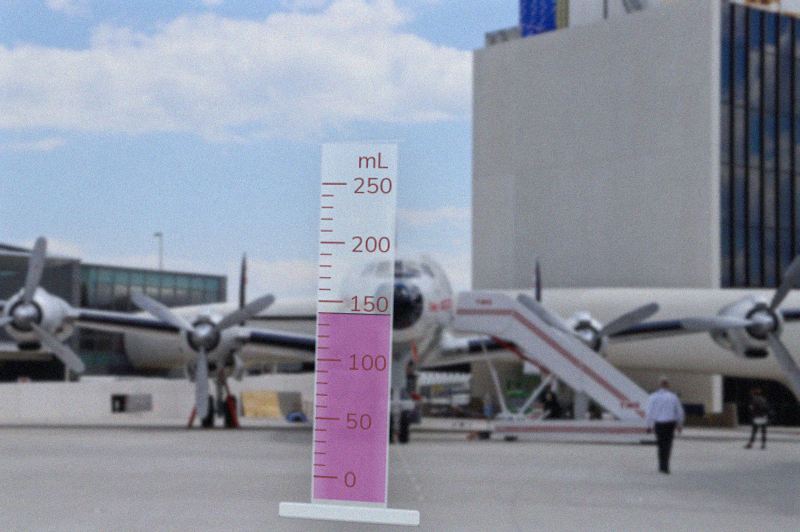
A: 140 mL
